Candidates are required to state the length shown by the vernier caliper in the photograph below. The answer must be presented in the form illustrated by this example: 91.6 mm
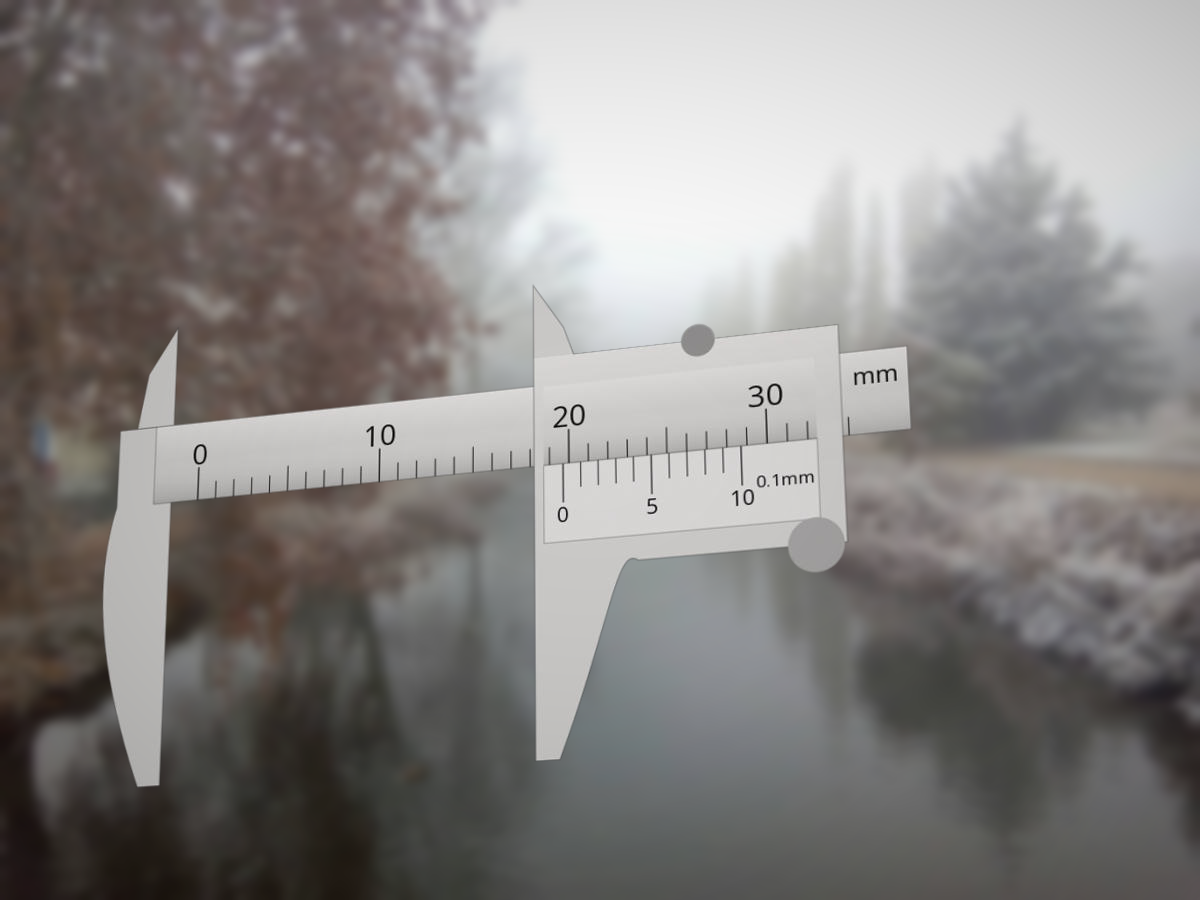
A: 19.7 mm
